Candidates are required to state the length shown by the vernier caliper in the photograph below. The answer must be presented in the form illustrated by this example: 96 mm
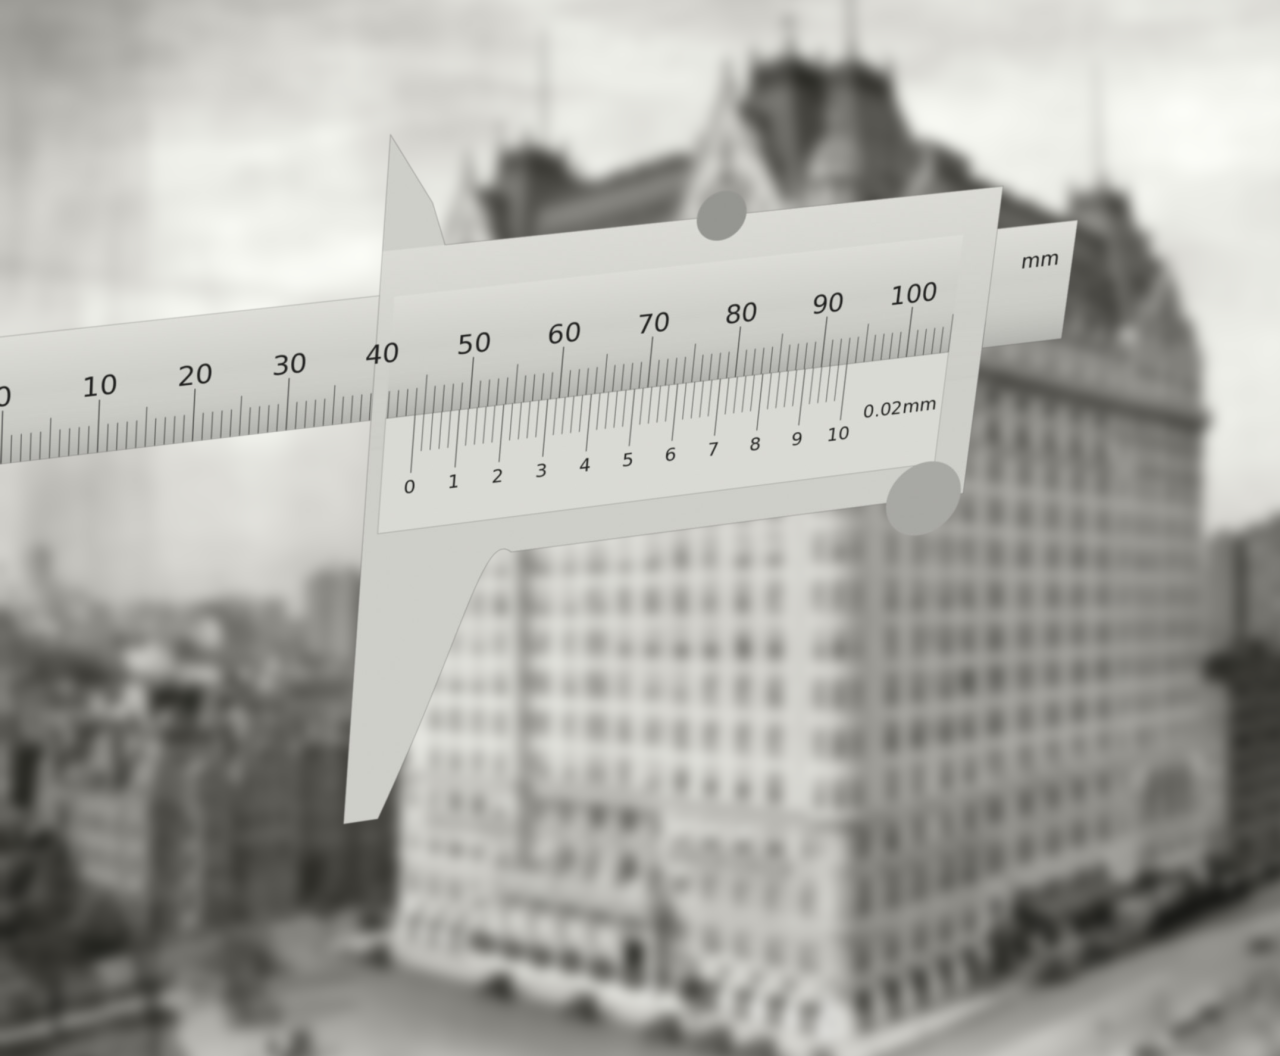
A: 44.0 mm
